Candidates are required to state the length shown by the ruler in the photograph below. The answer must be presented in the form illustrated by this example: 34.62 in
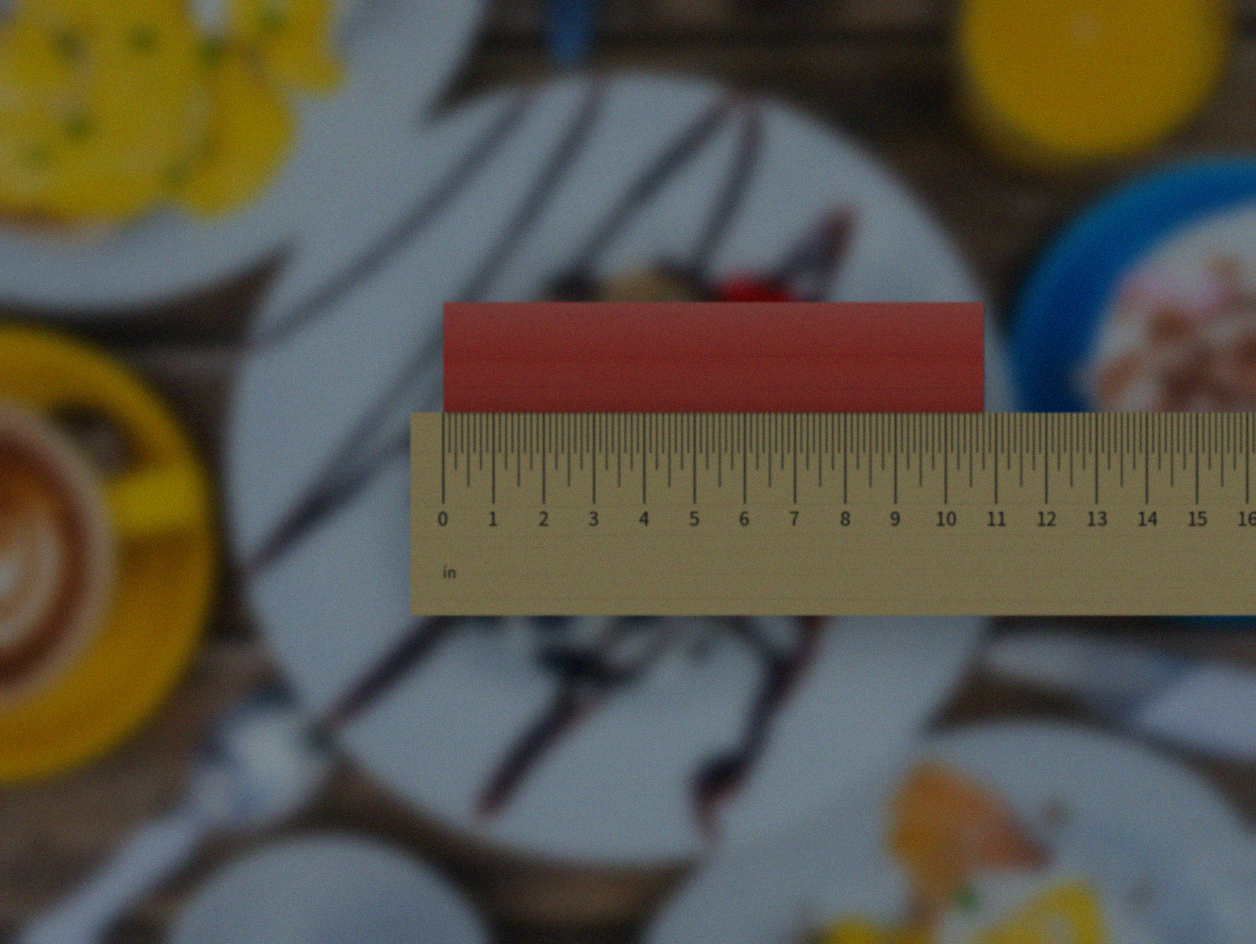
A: 10.75 in
